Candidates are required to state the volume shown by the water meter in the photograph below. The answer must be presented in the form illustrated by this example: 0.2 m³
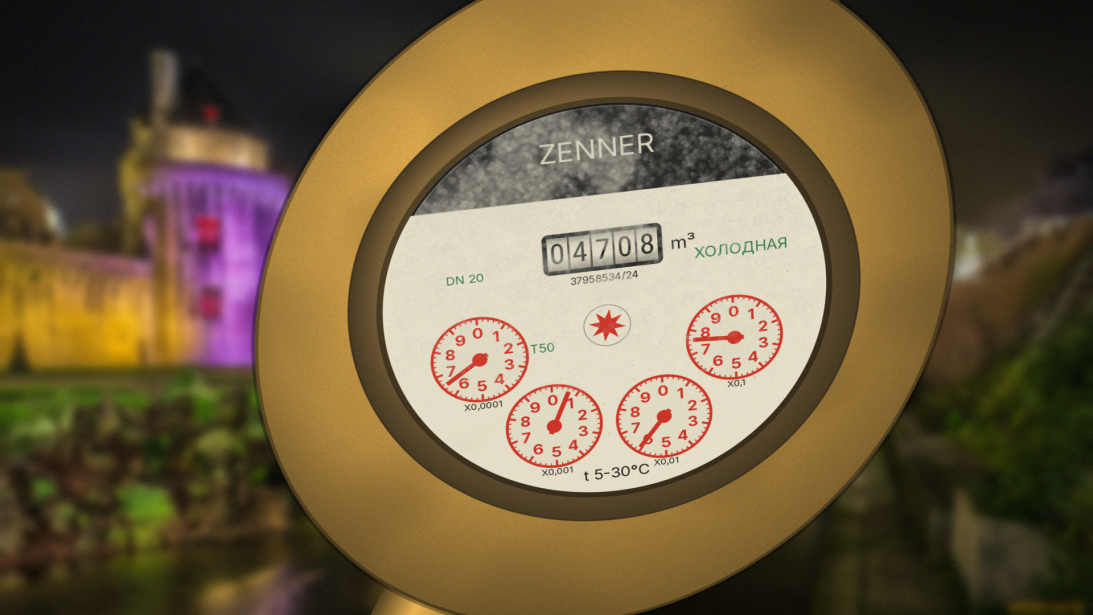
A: 4708.7606 m³
